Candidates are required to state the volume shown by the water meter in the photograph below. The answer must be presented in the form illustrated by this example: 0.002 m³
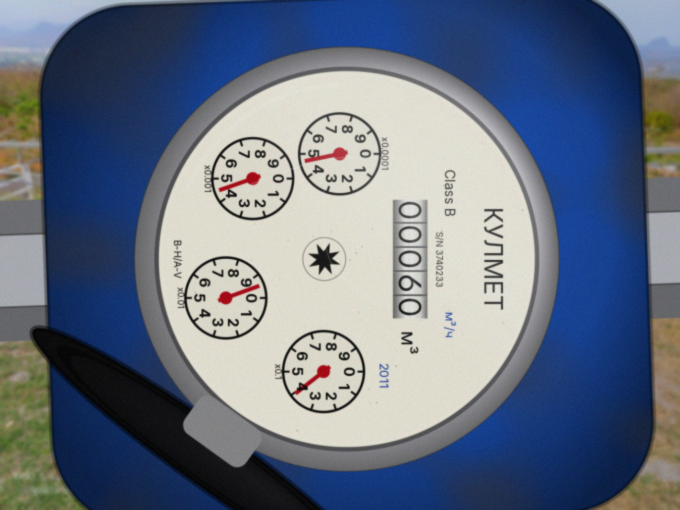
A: 60.3944 m³
